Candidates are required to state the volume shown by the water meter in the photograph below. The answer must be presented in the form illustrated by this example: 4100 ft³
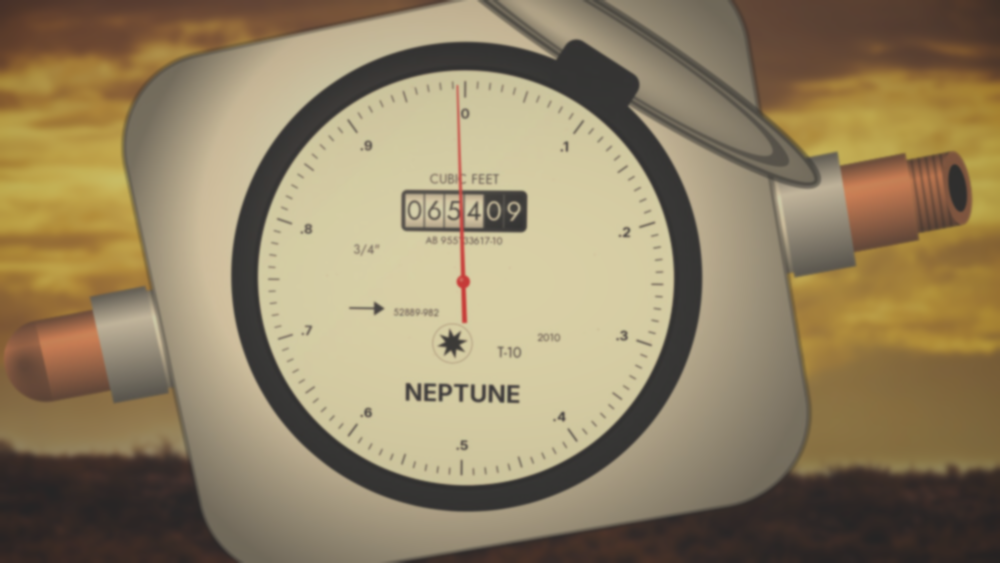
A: 65408.99 ft³
